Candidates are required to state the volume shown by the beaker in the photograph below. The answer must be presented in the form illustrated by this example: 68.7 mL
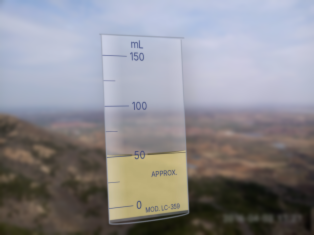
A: 50 mL
